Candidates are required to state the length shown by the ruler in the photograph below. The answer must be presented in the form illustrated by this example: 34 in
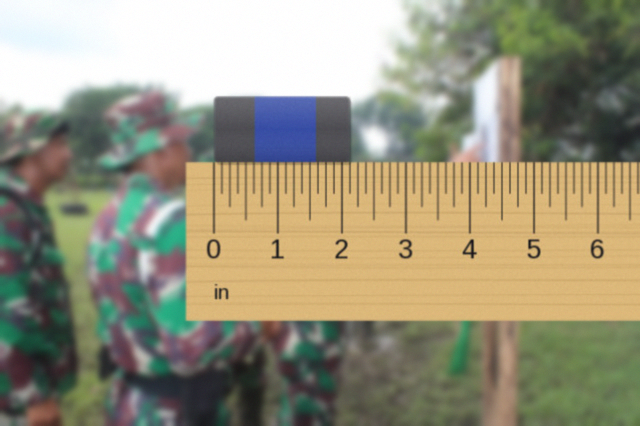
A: 2.125 in
